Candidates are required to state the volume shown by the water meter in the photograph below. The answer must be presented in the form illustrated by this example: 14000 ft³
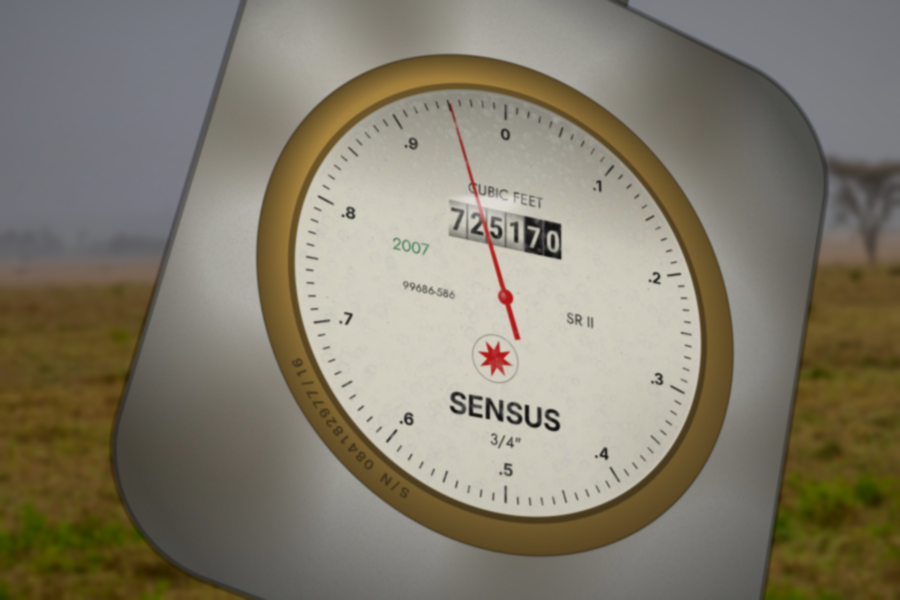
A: 725169.95 ft³
